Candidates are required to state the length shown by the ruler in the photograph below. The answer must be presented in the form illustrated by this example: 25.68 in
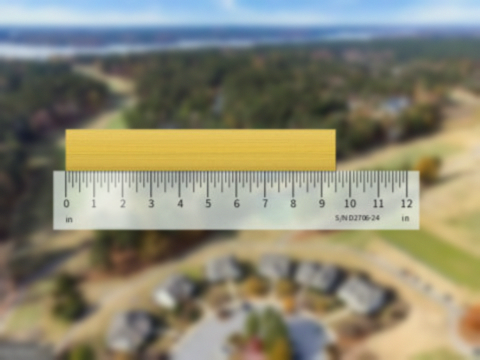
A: 9.5 in
